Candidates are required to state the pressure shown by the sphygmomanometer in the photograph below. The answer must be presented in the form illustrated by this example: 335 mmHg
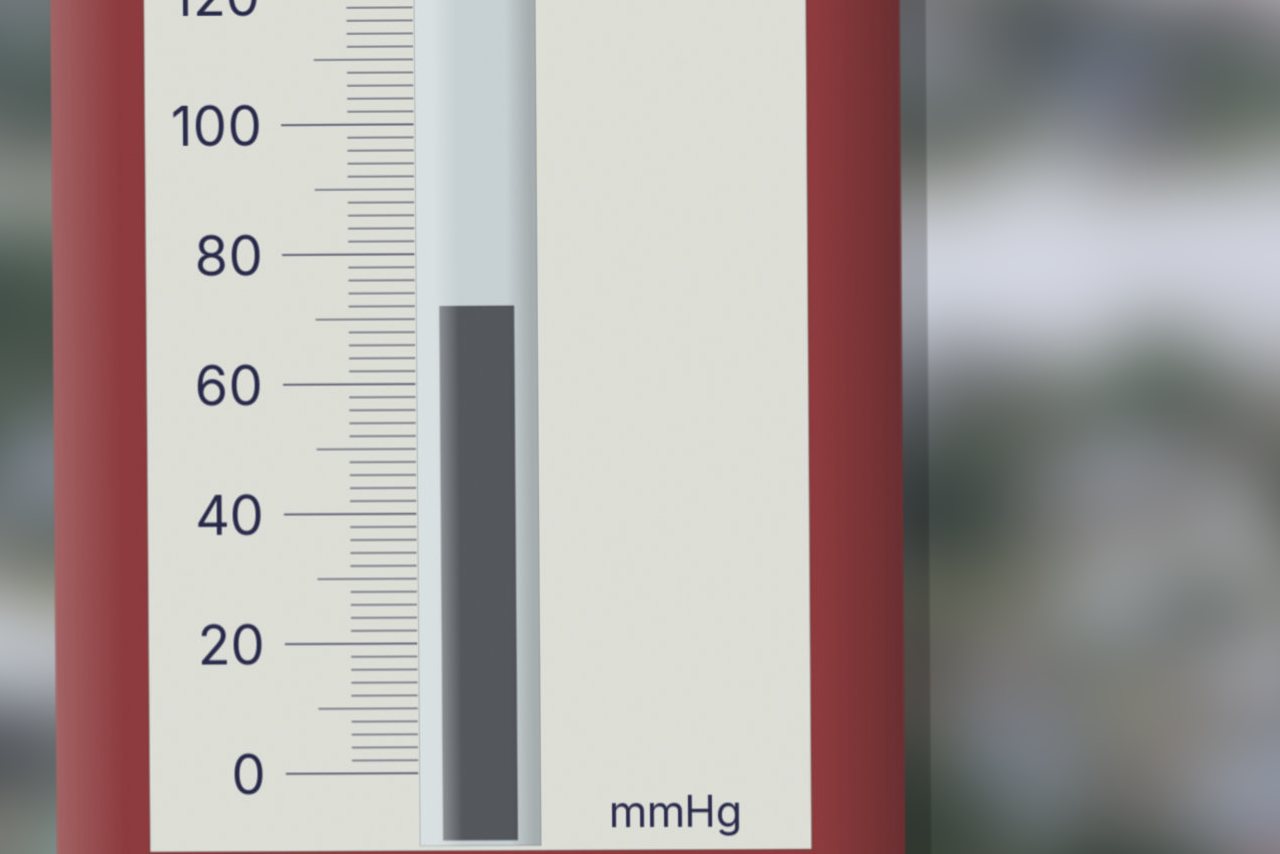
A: 72 mmHg
